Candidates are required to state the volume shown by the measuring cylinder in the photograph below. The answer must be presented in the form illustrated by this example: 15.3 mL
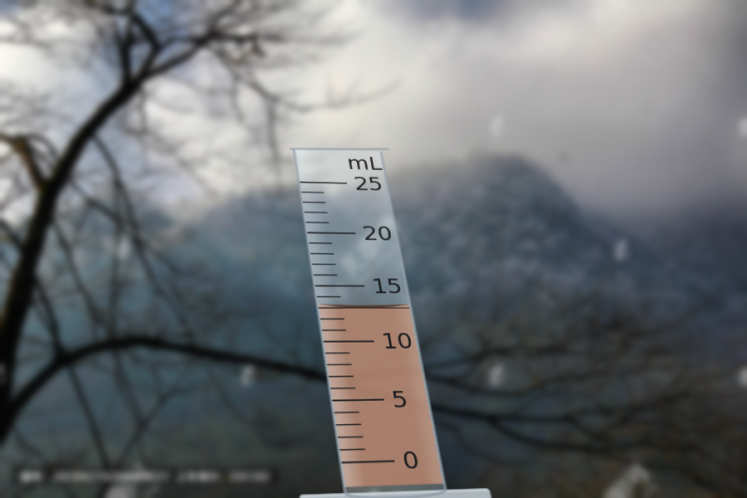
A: 13 mL
